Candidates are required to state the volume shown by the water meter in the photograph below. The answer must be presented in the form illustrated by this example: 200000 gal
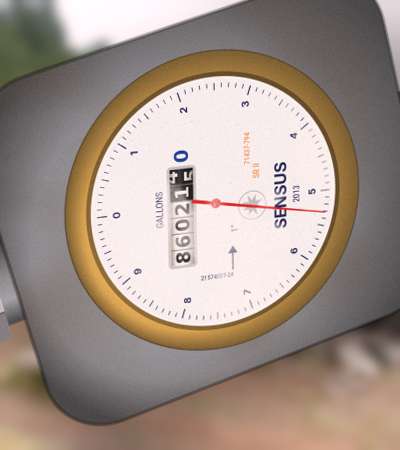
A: 8602145.3 gal
